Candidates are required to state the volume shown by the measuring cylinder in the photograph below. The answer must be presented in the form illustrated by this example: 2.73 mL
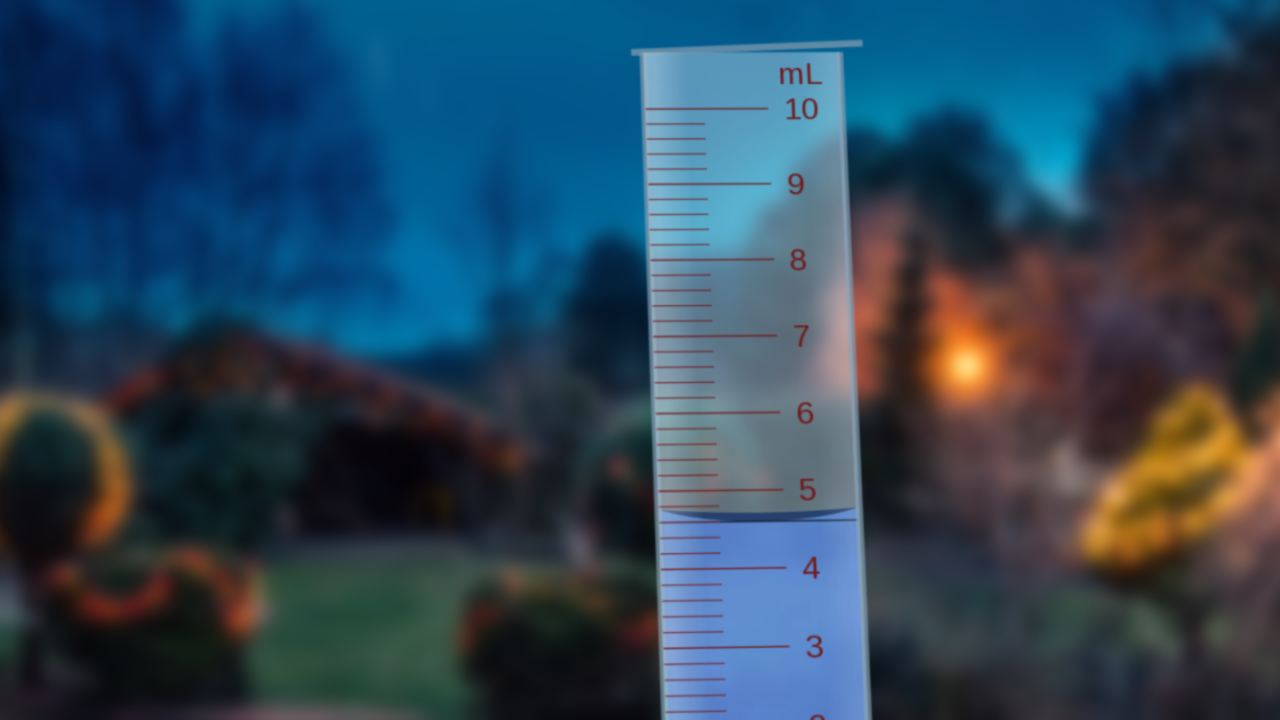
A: 4.6 mL
